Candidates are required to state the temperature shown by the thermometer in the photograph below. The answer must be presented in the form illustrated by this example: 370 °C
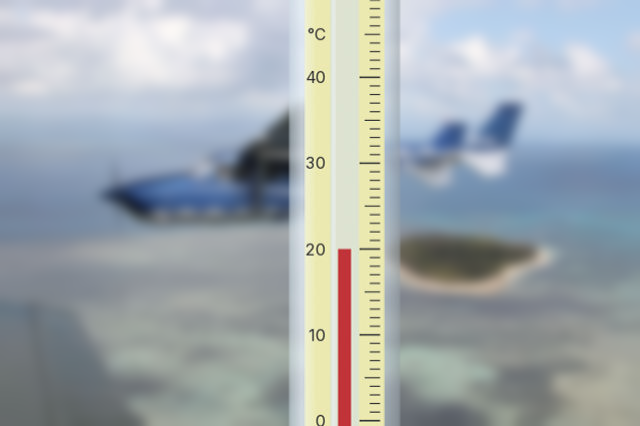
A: 20 °C
